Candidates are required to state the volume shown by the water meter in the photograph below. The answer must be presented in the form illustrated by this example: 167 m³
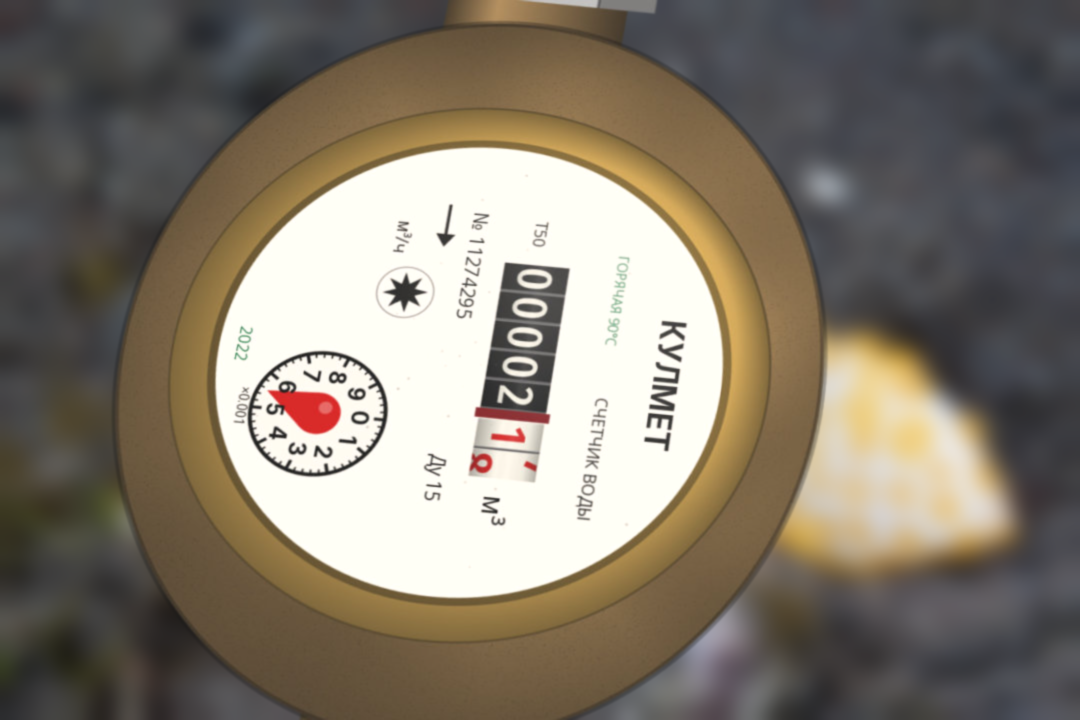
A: 2.175 m³
